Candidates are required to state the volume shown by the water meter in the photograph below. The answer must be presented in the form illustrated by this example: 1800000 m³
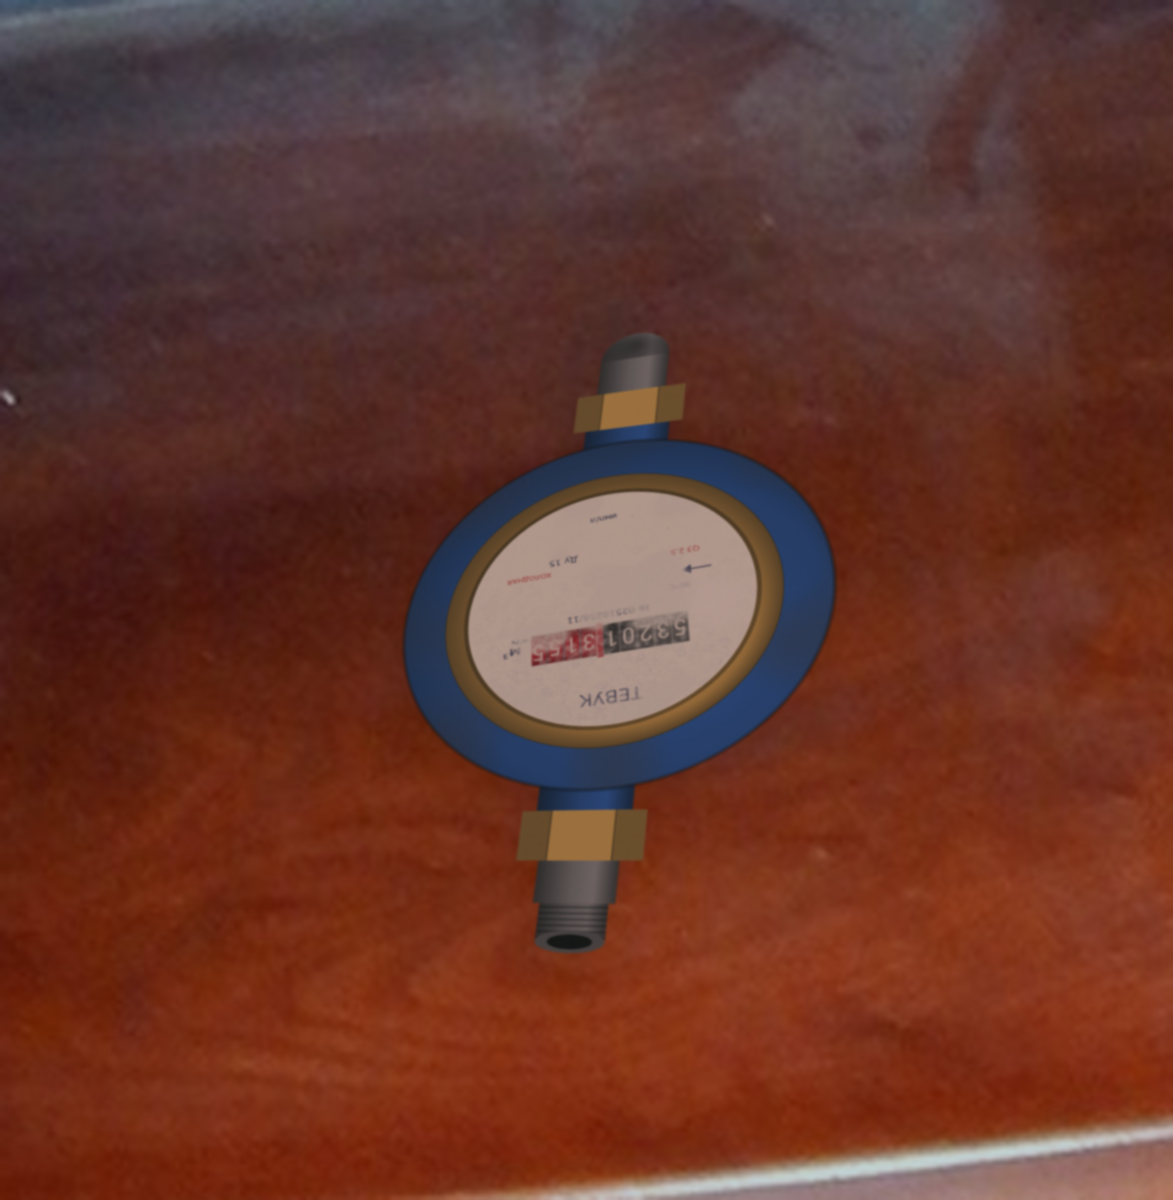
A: 53201.3155 m³
